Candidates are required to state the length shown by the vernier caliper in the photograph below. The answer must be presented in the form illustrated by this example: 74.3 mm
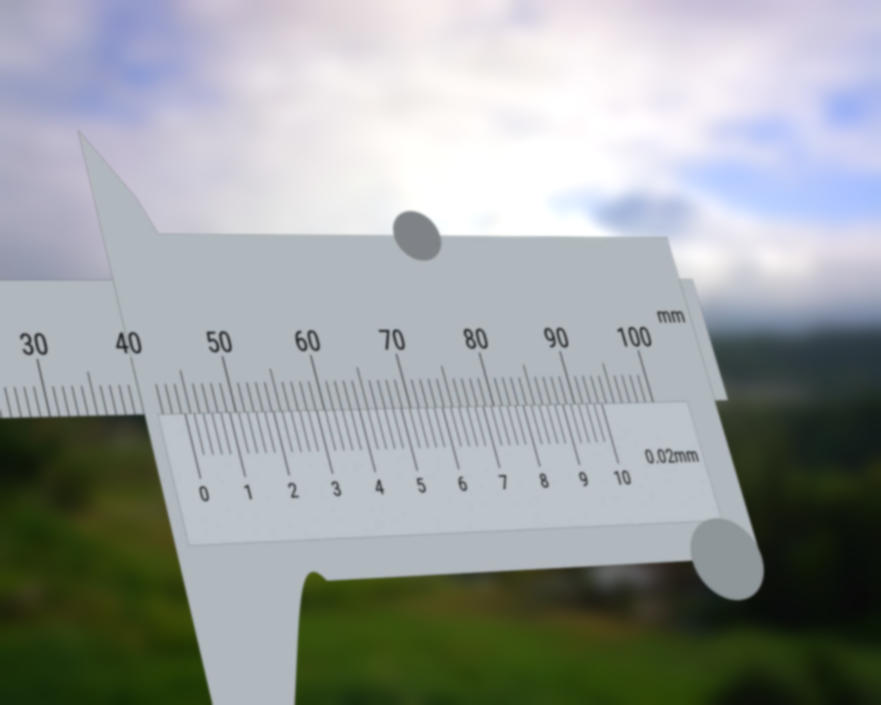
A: 44.4 mm
